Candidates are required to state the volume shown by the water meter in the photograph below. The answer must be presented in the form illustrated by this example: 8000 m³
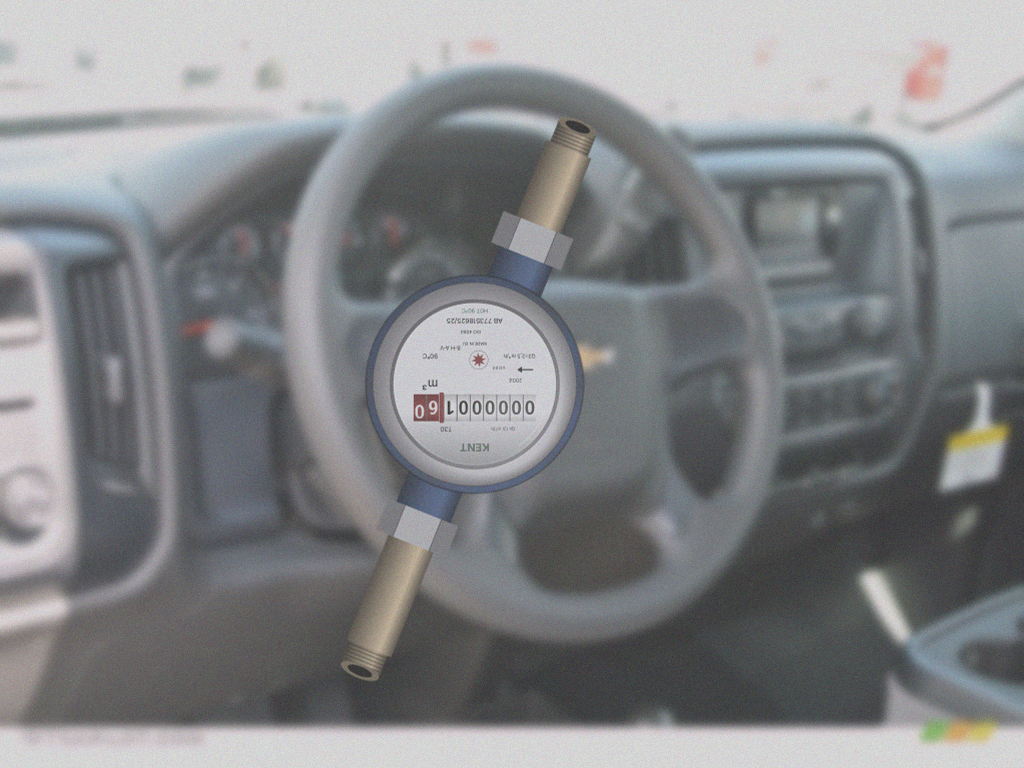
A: 1.60 m³
